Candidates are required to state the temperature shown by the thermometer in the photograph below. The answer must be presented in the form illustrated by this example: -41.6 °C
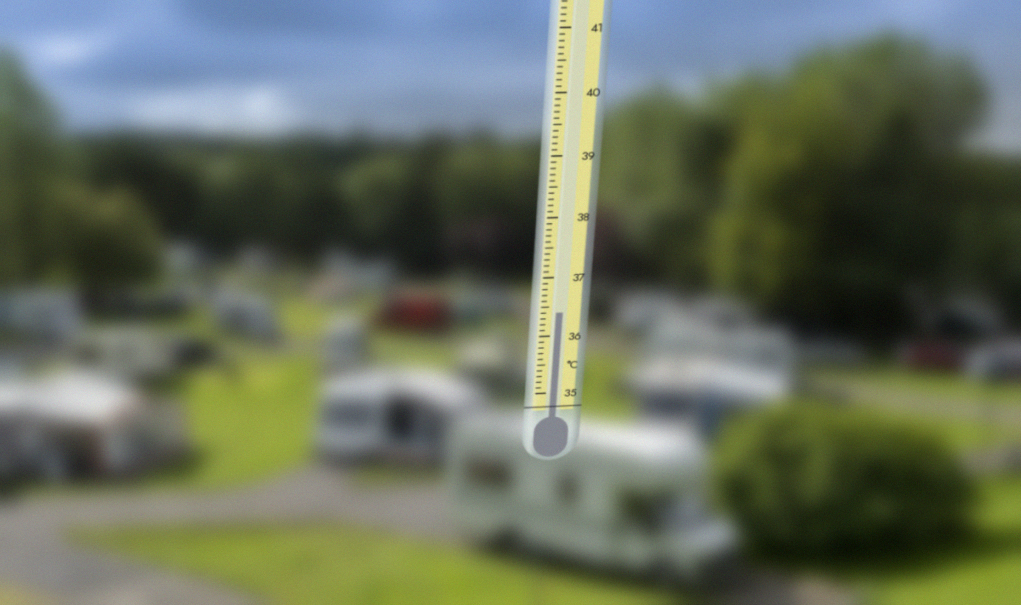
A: 36.4 °C
